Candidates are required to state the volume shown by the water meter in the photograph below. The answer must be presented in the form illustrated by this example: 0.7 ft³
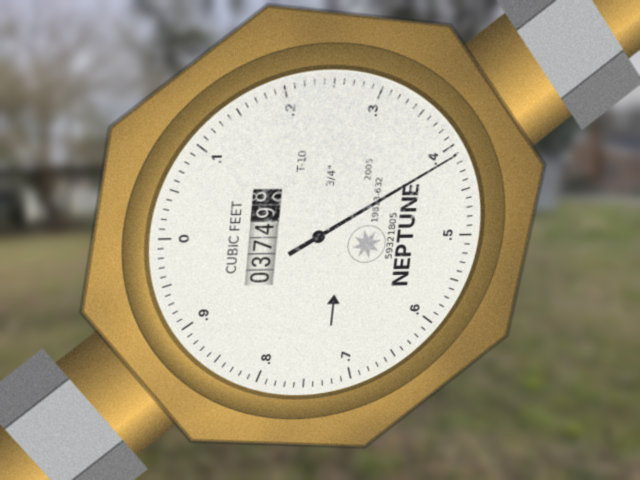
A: 37498.41 ft³
